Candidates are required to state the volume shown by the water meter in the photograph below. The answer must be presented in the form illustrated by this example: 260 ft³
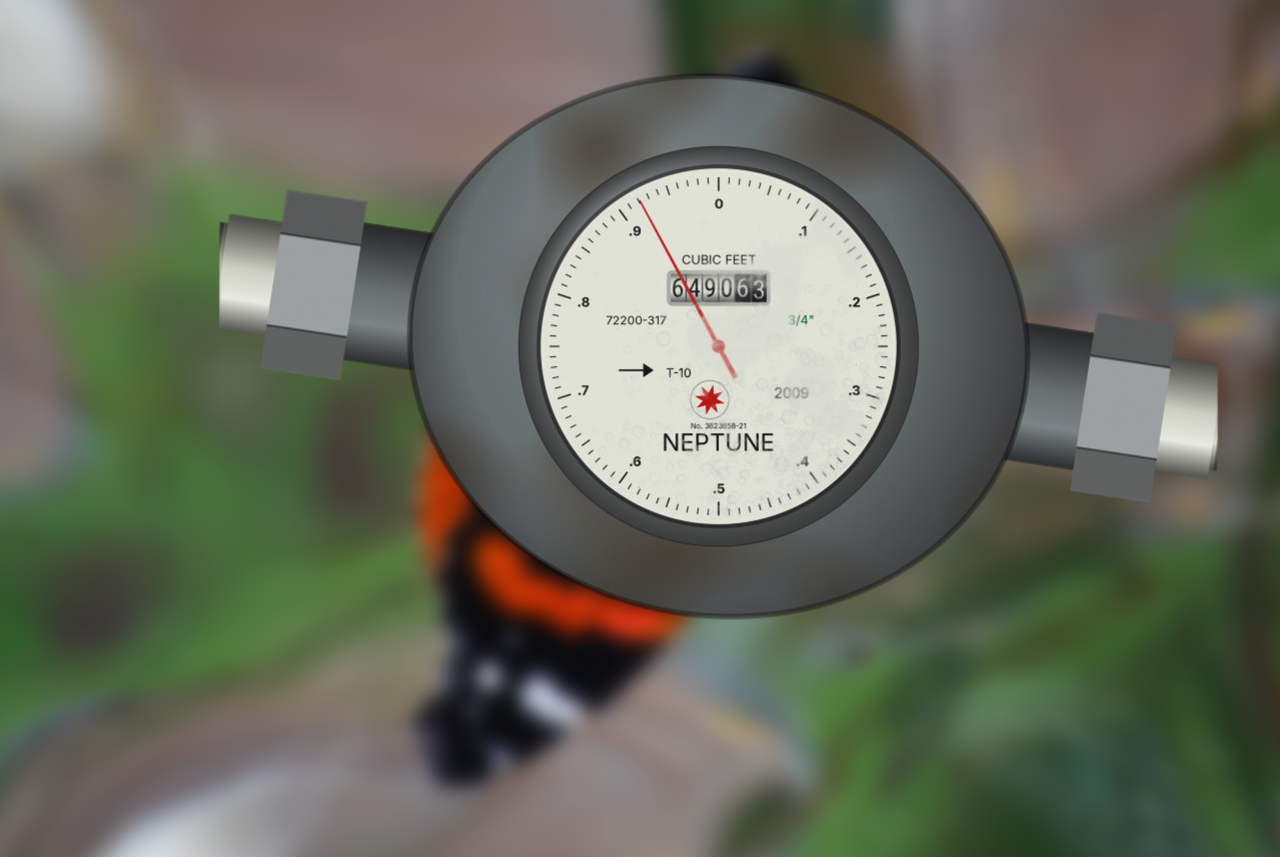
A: 649062.92 ft³
